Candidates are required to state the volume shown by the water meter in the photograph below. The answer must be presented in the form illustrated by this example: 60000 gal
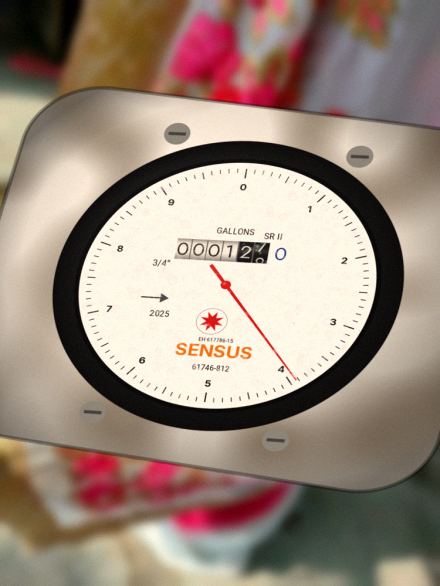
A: 1273.9 gal
